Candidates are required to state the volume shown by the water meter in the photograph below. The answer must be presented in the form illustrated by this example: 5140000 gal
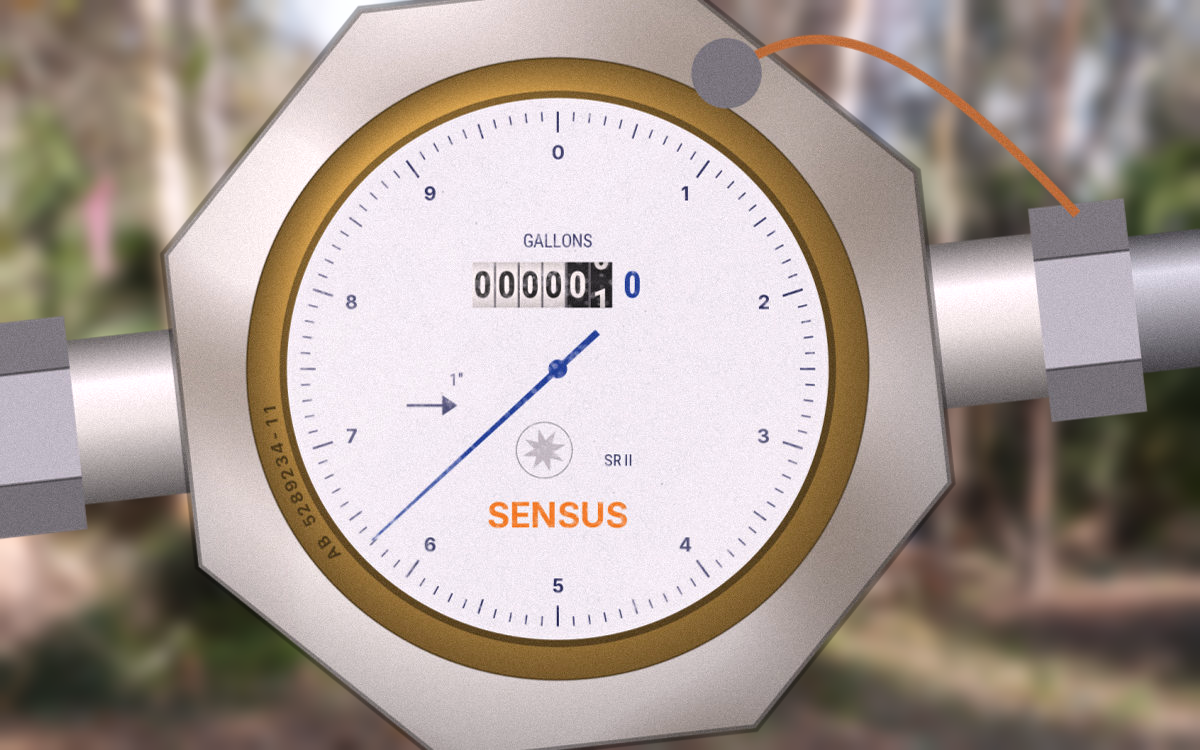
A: 6.3 gal
